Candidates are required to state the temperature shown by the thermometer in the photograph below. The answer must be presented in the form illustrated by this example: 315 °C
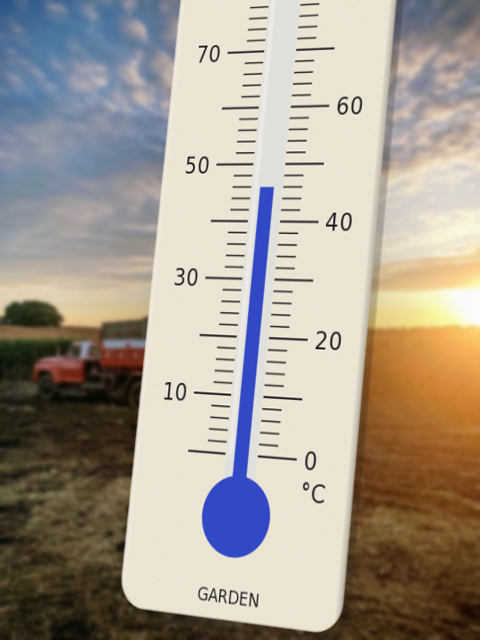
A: 46 °C
